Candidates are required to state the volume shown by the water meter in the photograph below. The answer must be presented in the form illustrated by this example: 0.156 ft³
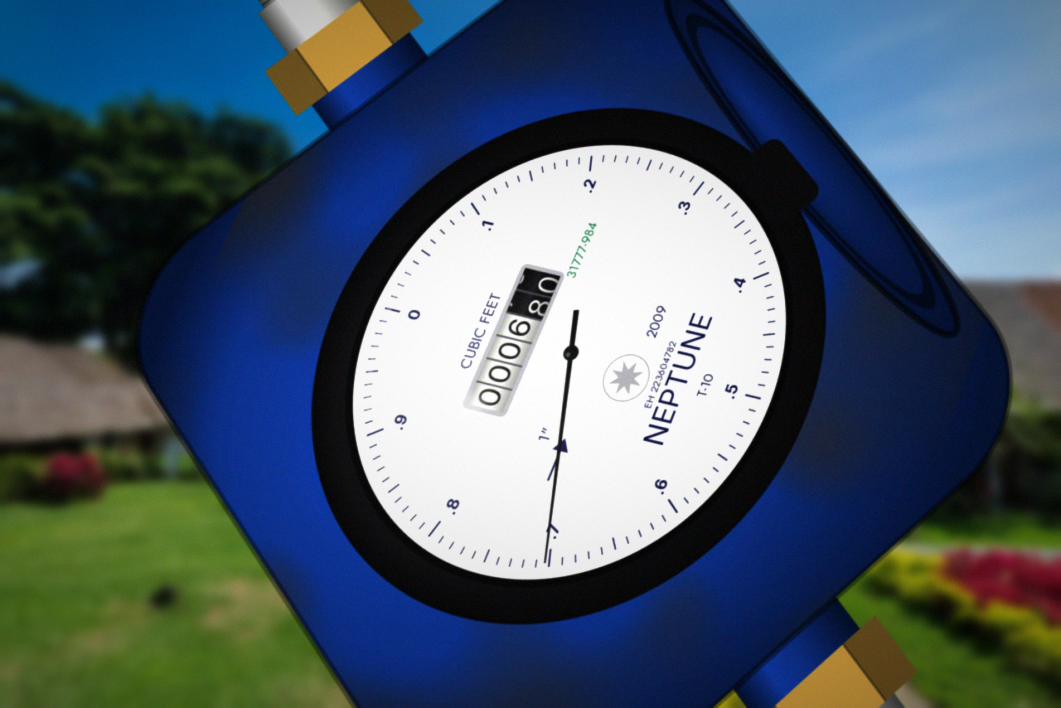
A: 679.70 ft³
